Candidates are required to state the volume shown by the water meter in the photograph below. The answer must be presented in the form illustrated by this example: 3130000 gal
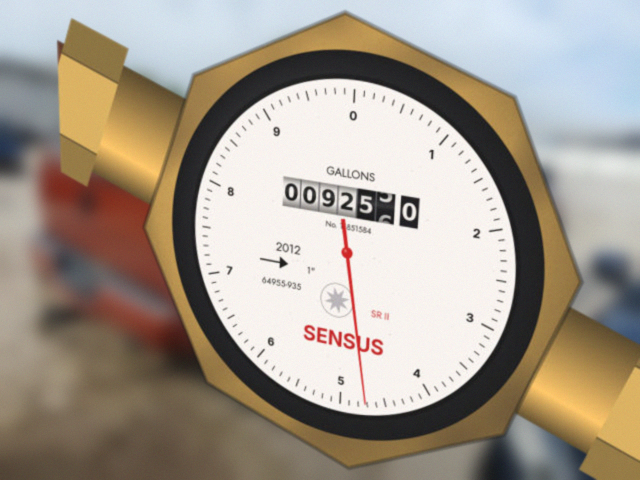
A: 92554.7 gal
